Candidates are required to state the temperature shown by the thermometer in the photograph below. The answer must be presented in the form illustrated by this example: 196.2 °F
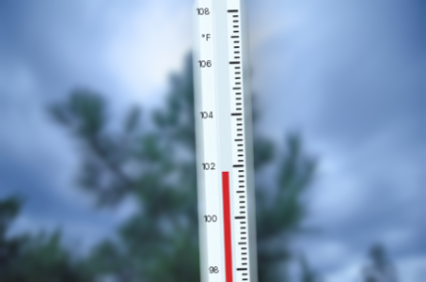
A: 101.8 °F
